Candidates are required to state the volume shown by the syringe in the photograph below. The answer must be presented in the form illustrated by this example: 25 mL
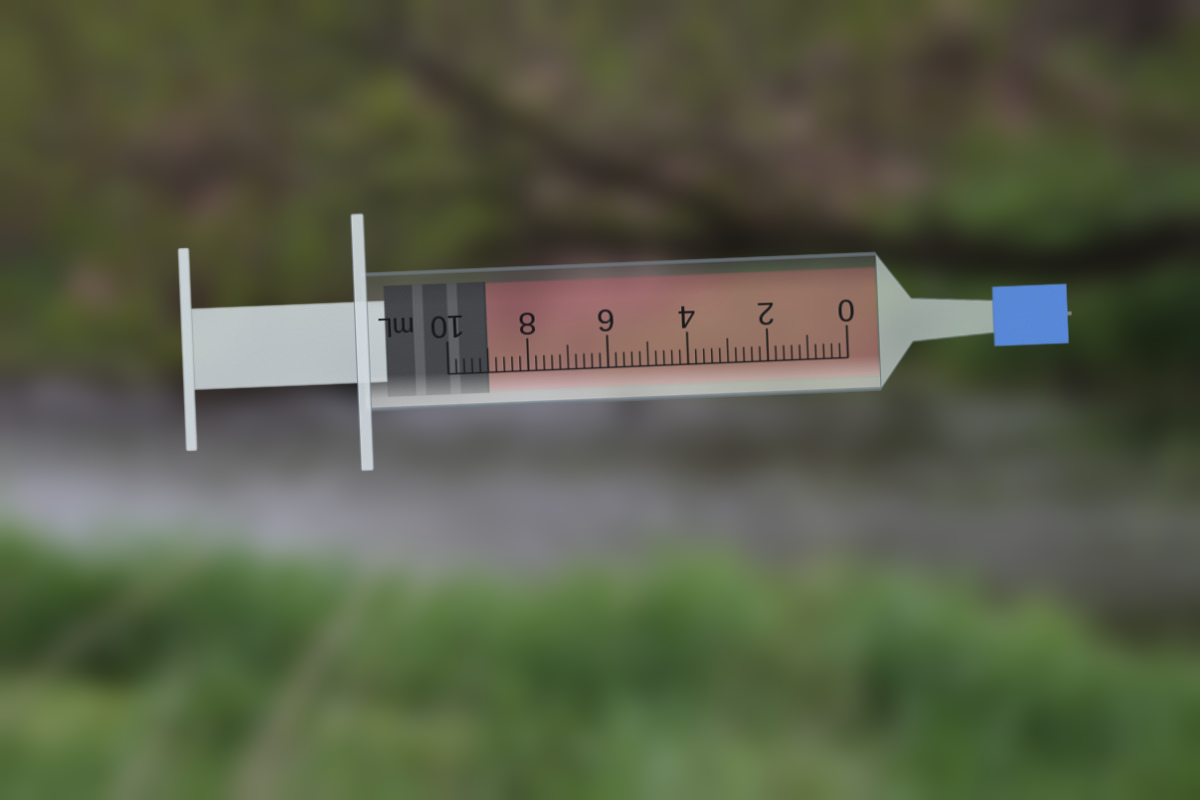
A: 9 mL
